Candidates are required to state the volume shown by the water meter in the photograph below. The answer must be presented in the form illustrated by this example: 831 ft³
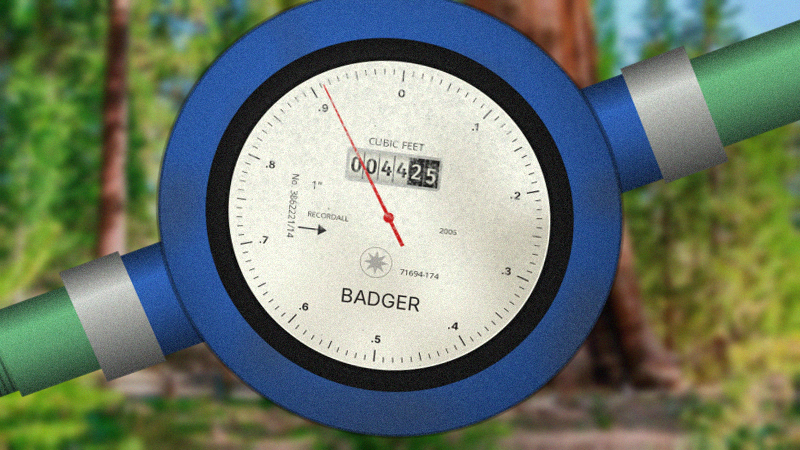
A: 4424.91 ft³
